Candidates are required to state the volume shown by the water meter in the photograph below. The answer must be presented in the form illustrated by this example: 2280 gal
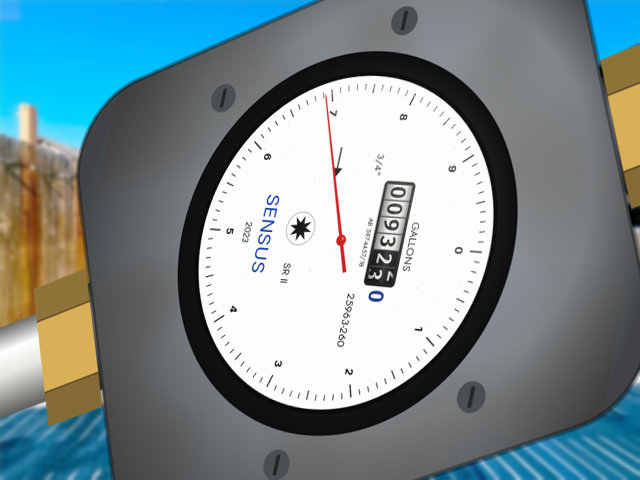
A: 93226.9 gal
